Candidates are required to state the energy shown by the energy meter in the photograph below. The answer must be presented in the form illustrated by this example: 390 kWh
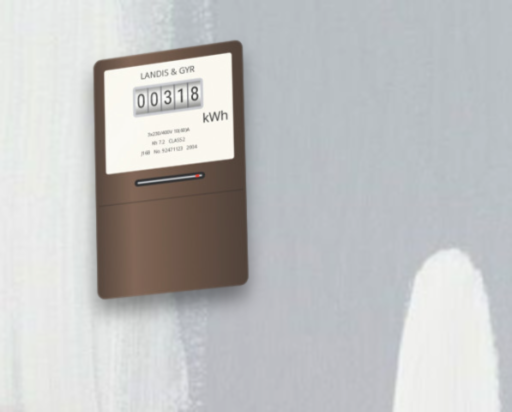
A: 318 kWh
